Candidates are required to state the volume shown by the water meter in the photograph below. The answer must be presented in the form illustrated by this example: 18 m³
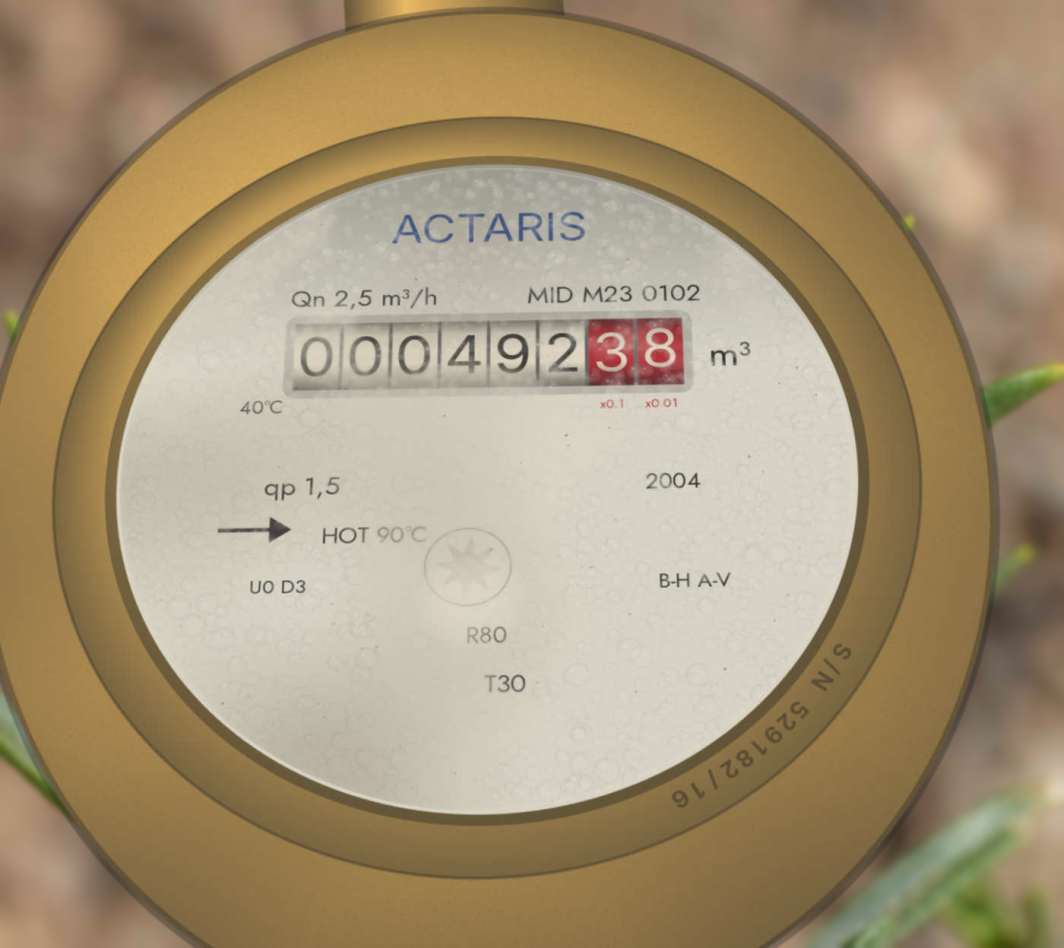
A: 492.38 m³
